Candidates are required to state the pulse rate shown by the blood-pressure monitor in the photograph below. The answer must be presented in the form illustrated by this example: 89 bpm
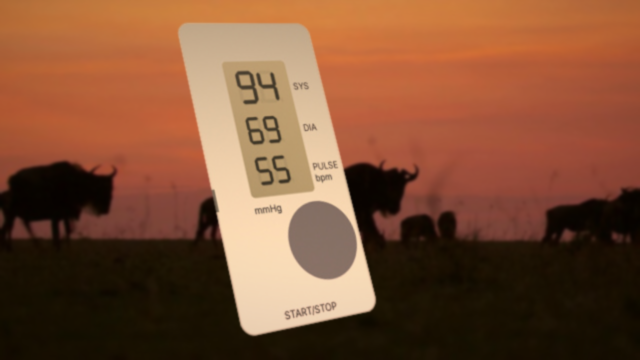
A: 55 bpm
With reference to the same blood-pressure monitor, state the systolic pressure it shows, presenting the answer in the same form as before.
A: 94 mmHg
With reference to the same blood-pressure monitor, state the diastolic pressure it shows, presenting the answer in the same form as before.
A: 69 mmHg
